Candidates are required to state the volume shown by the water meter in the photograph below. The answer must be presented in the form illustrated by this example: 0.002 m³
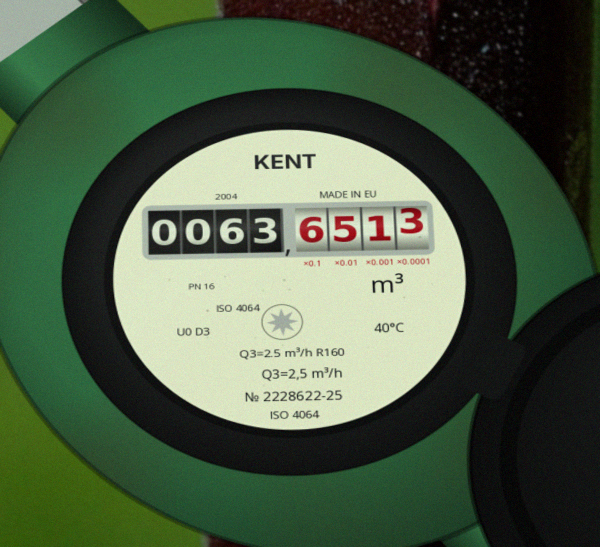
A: 63.6513 m³
